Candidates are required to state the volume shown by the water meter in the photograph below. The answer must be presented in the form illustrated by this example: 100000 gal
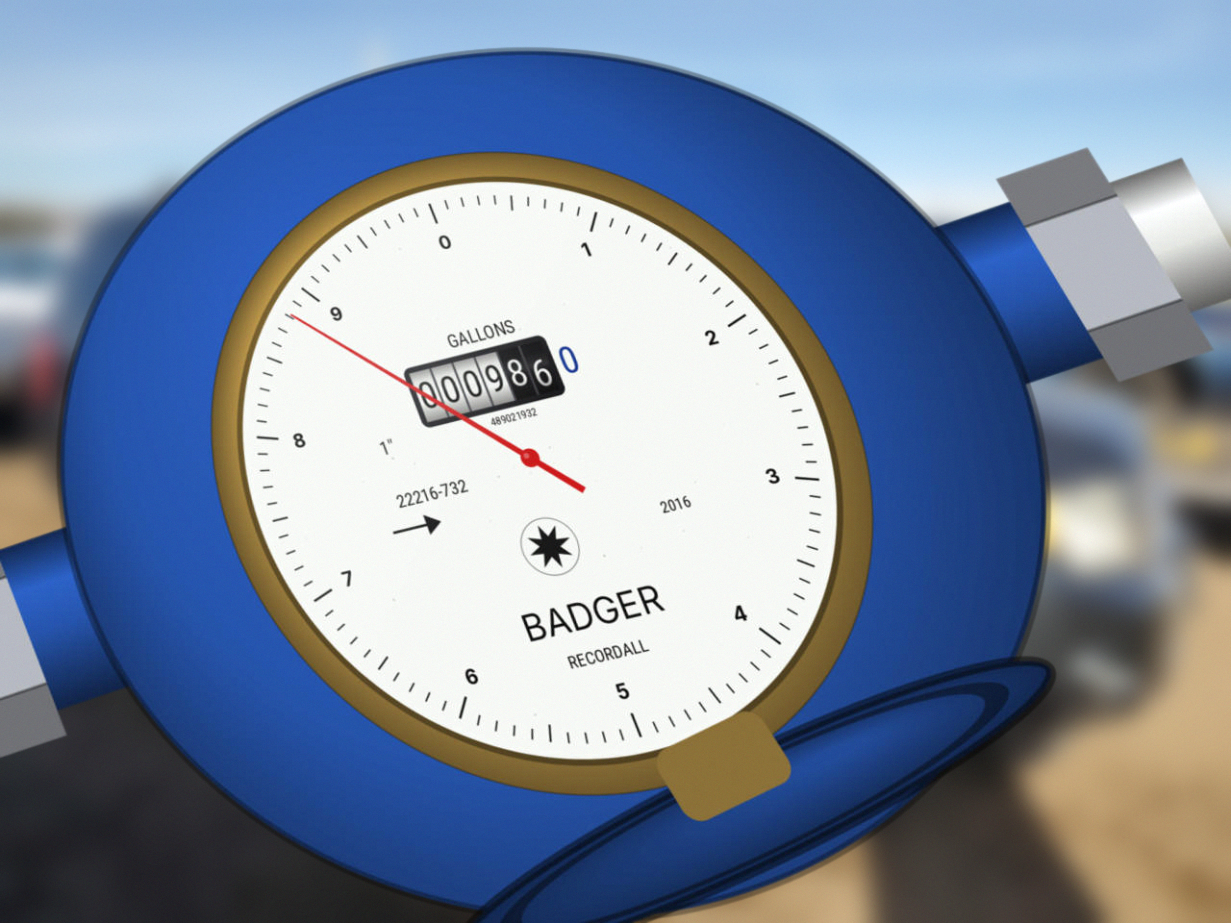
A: 9858.8 gal
